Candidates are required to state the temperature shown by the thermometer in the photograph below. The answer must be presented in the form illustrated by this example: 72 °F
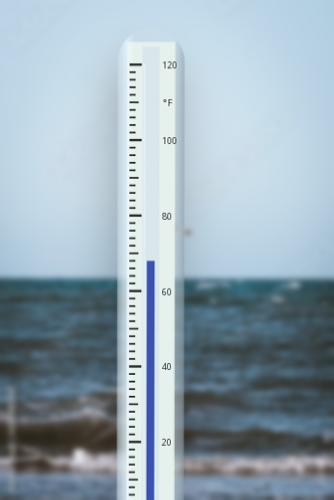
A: 68 °F
